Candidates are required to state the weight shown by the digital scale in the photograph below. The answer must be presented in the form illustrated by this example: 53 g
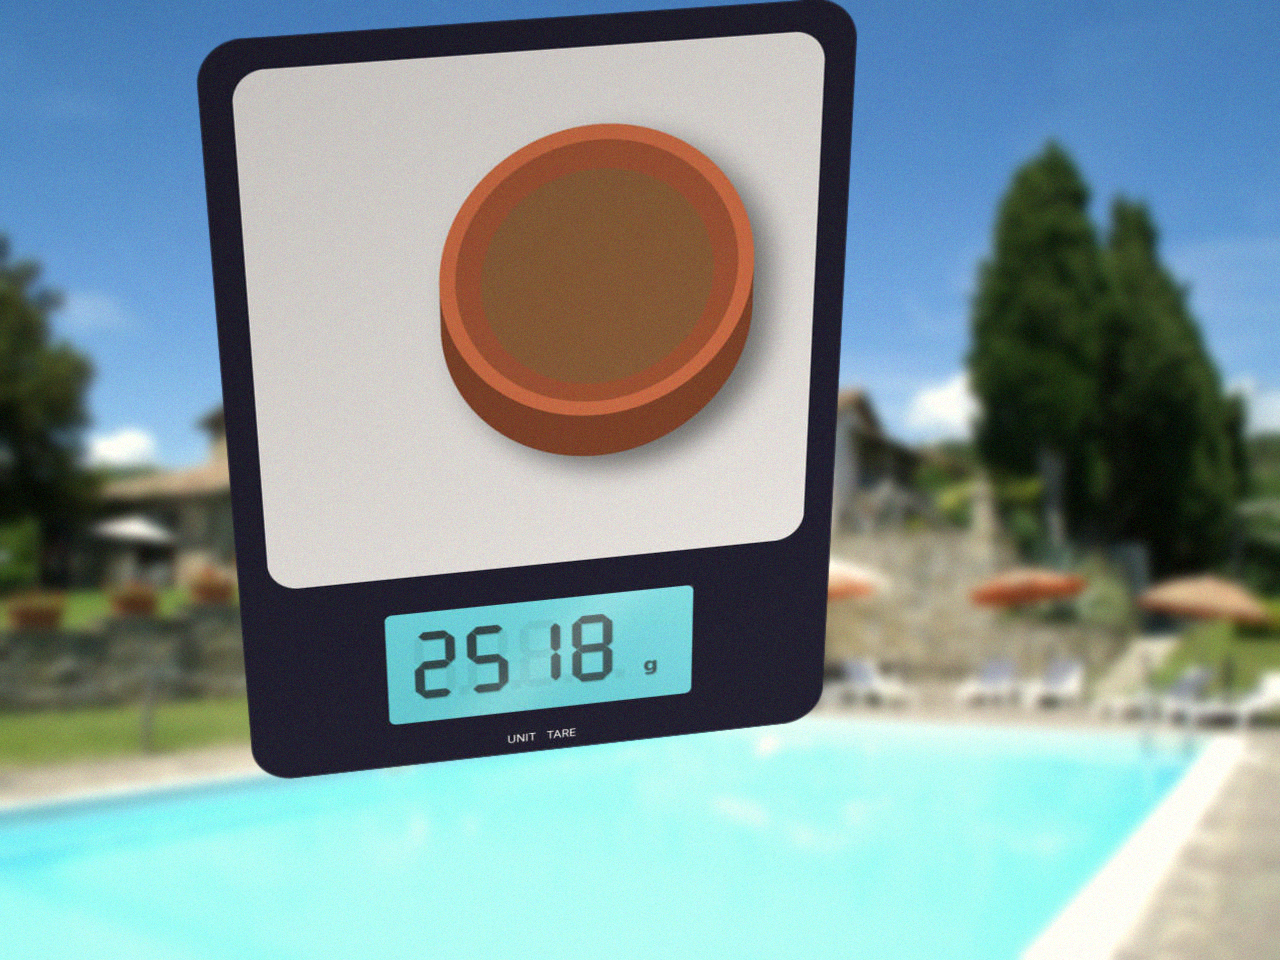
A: 2518 g
